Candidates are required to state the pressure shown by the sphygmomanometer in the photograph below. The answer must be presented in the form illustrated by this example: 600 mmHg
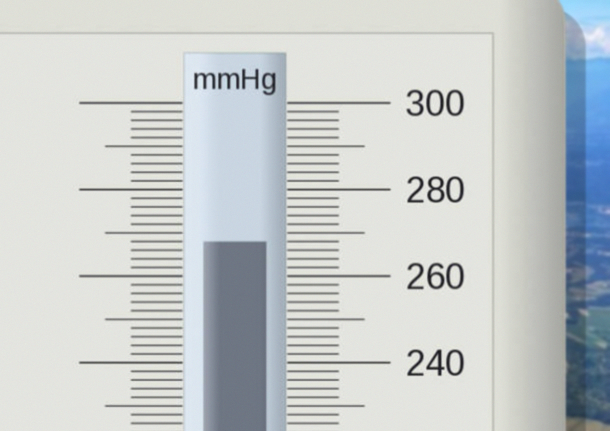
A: 268 mmHg
